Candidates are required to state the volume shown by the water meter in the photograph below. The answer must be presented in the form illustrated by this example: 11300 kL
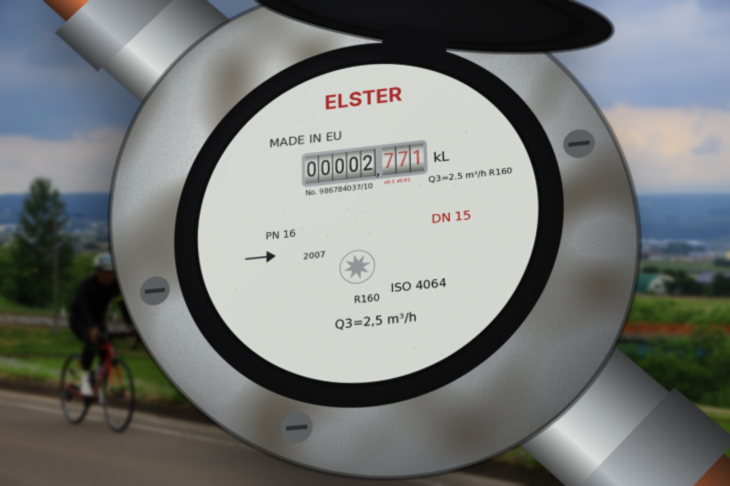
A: 2.771 kL
